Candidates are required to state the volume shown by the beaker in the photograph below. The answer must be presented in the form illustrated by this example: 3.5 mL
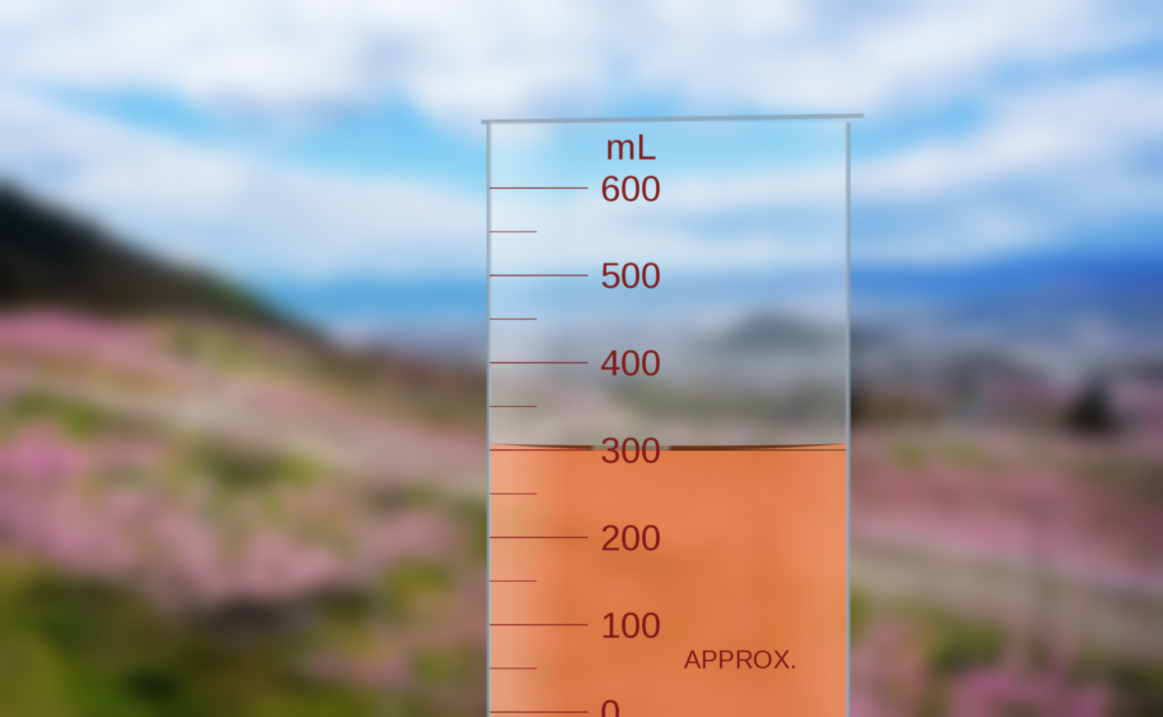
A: 300 mL
